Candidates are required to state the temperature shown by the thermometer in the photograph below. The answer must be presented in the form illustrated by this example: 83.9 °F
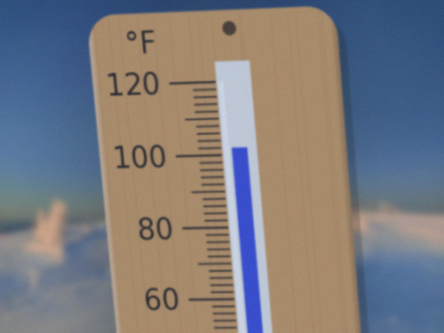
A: 102 °F
